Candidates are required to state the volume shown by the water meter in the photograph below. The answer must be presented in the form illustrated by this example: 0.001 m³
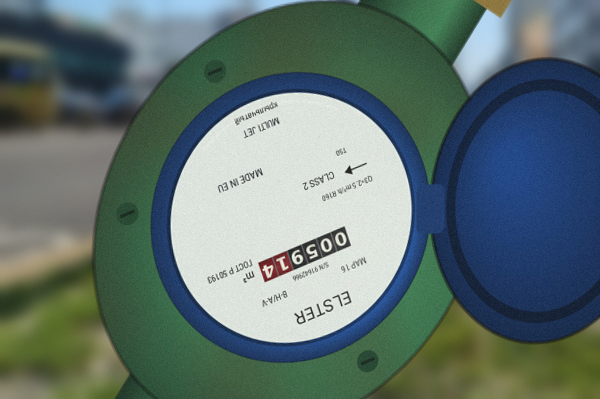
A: 59.14 m³
